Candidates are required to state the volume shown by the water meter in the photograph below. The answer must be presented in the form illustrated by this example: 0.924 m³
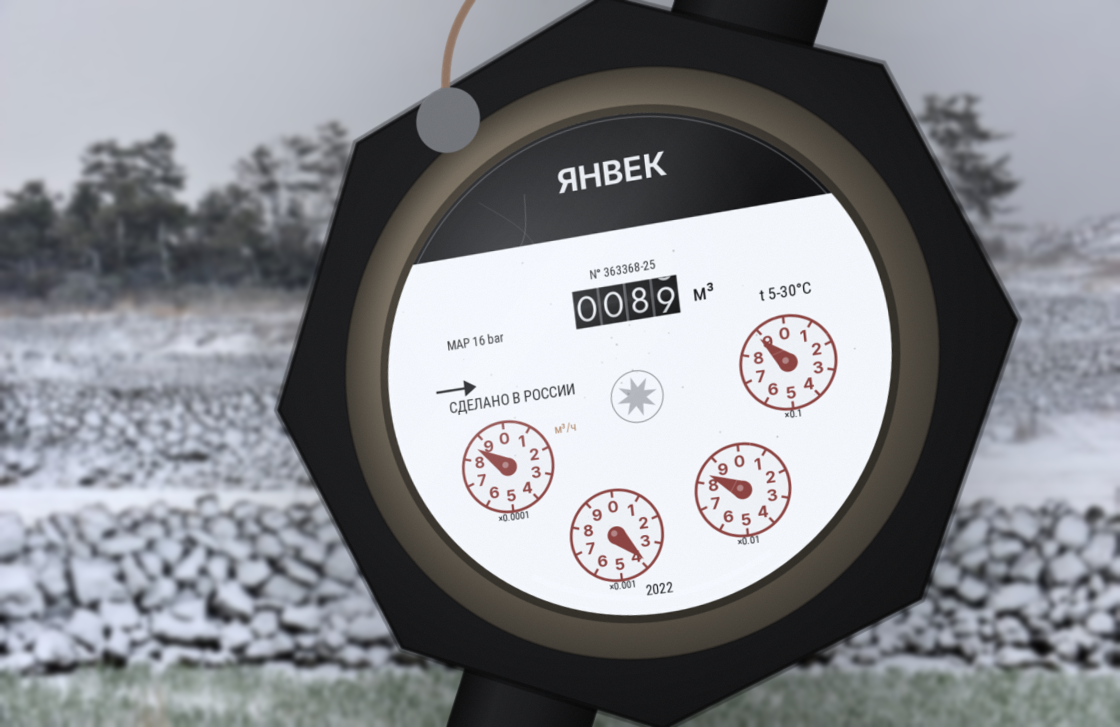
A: 88.8838 m³
